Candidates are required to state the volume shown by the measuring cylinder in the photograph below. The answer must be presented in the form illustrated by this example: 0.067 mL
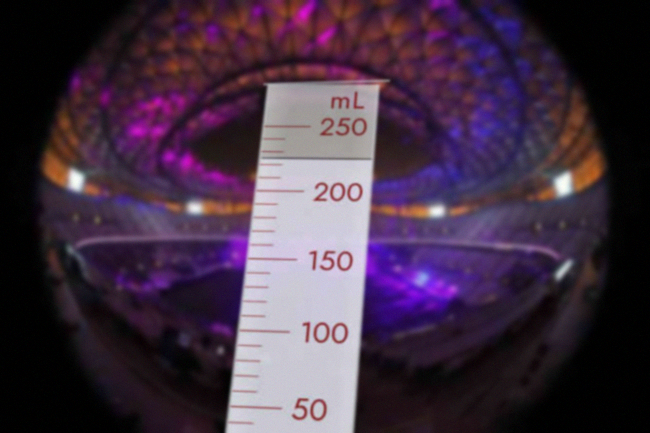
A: 225 mL
